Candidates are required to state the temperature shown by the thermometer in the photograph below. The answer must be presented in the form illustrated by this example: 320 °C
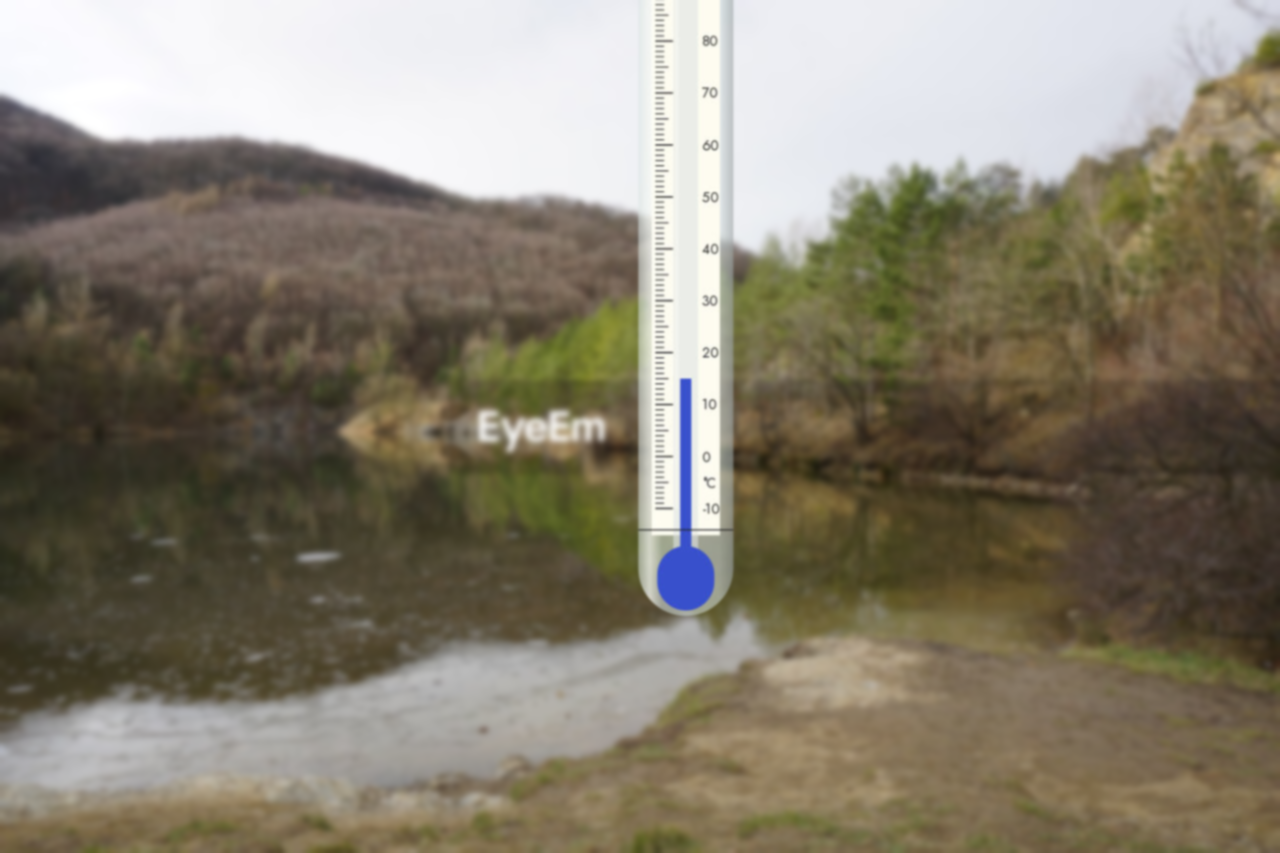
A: 15 °C
